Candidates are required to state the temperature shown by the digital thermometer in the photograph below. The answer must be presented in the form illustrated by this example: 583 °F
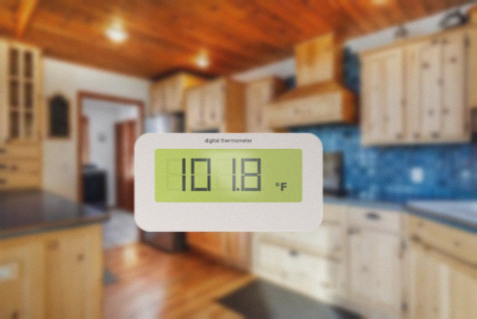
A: 101.8 °F
